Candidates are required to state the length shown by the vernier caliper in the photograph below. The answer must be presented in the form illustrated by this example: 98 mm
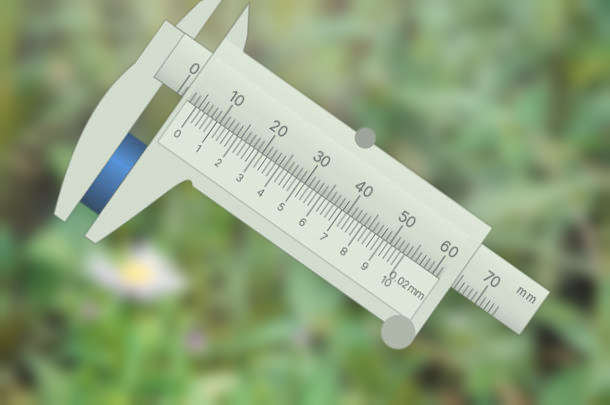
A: 4.5 mm
